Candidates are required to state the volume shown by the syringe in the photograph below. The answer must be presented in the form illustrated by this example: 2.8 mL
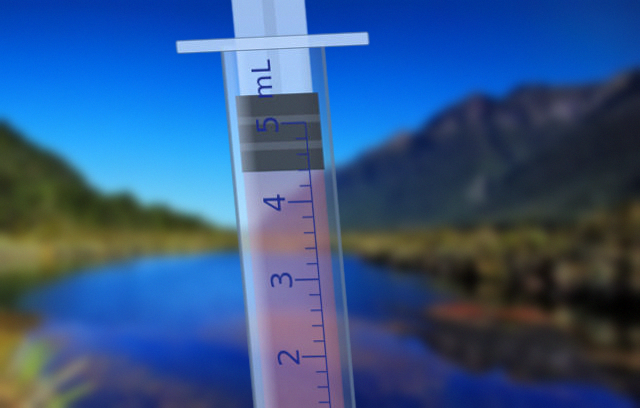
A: 4.4 mL
